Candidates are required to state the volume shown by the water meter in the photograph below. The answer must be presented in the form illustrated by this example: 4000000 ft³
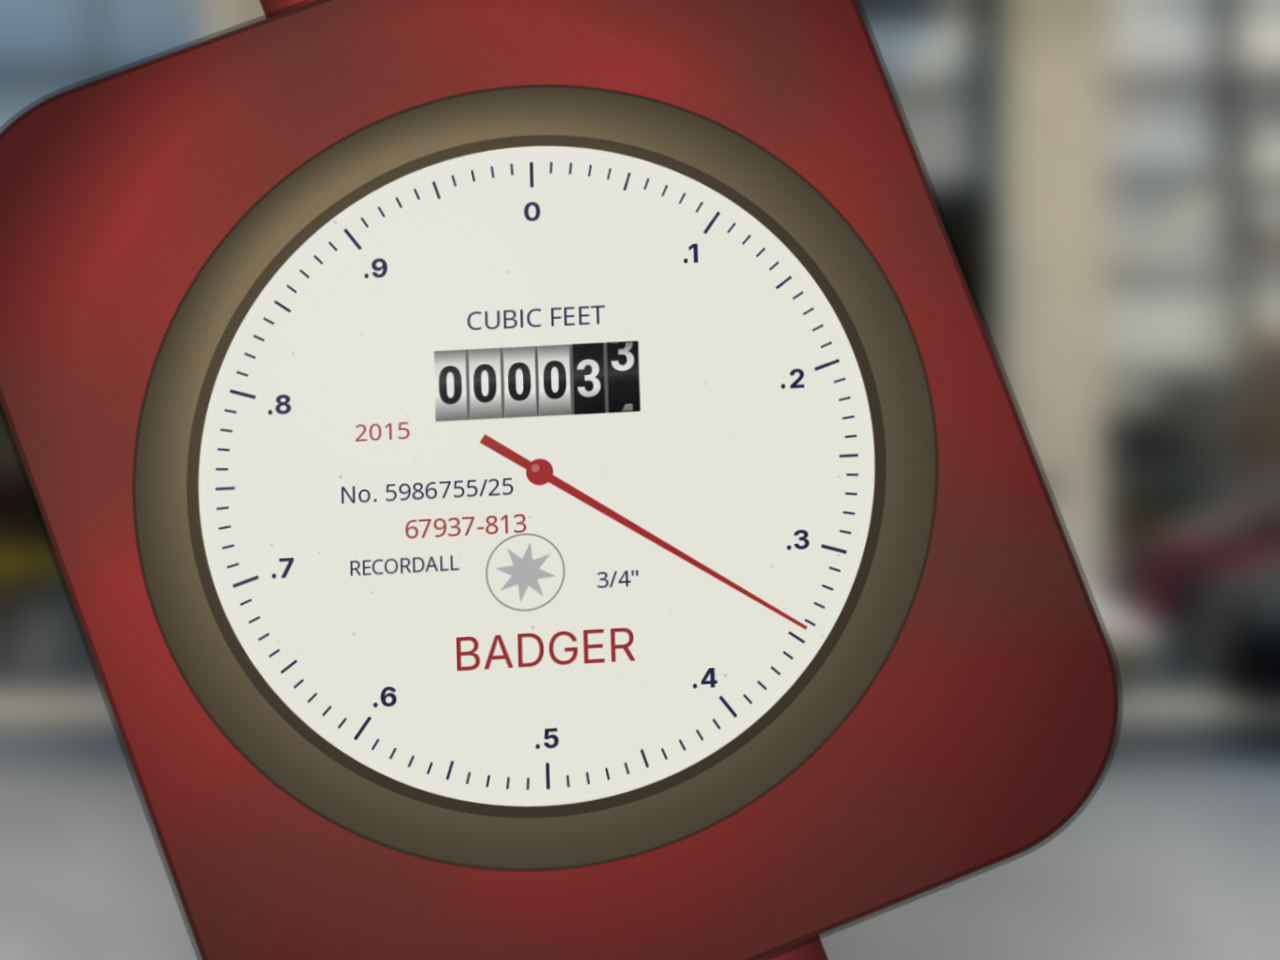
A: 33.34 ft³
